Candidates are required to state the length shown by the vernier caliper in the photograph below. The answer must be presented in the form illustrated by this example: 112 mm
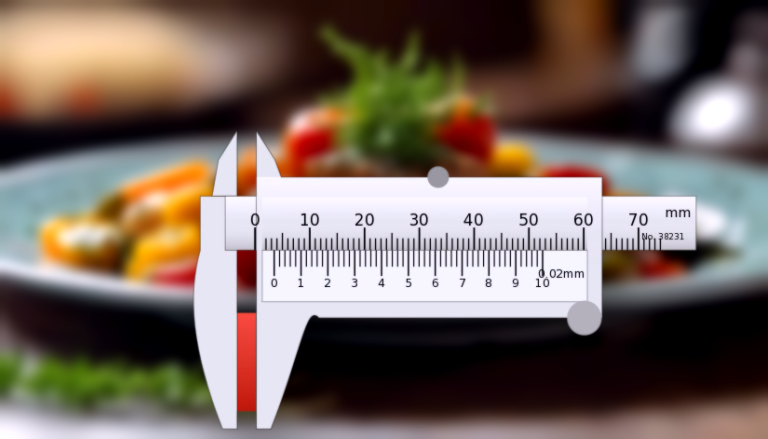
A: 3.5 mm
